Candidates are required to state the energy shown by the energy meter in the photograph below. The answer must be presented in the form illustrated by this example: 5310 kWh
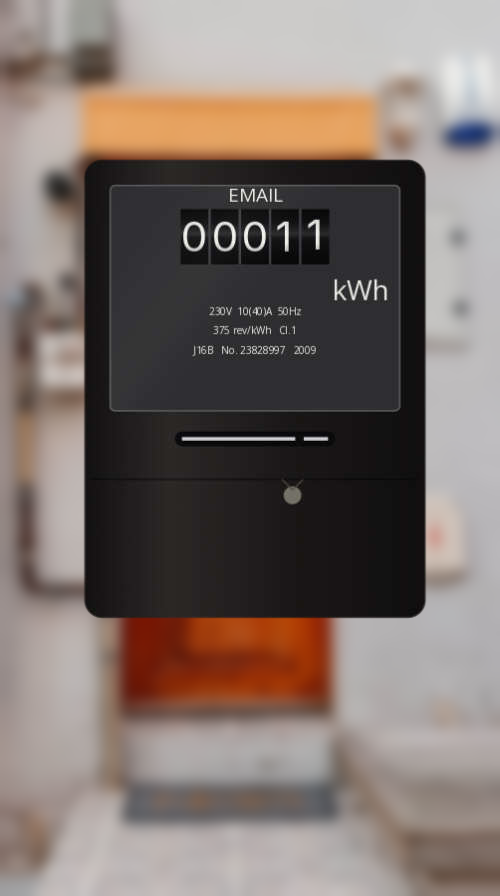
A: 11 kWh
